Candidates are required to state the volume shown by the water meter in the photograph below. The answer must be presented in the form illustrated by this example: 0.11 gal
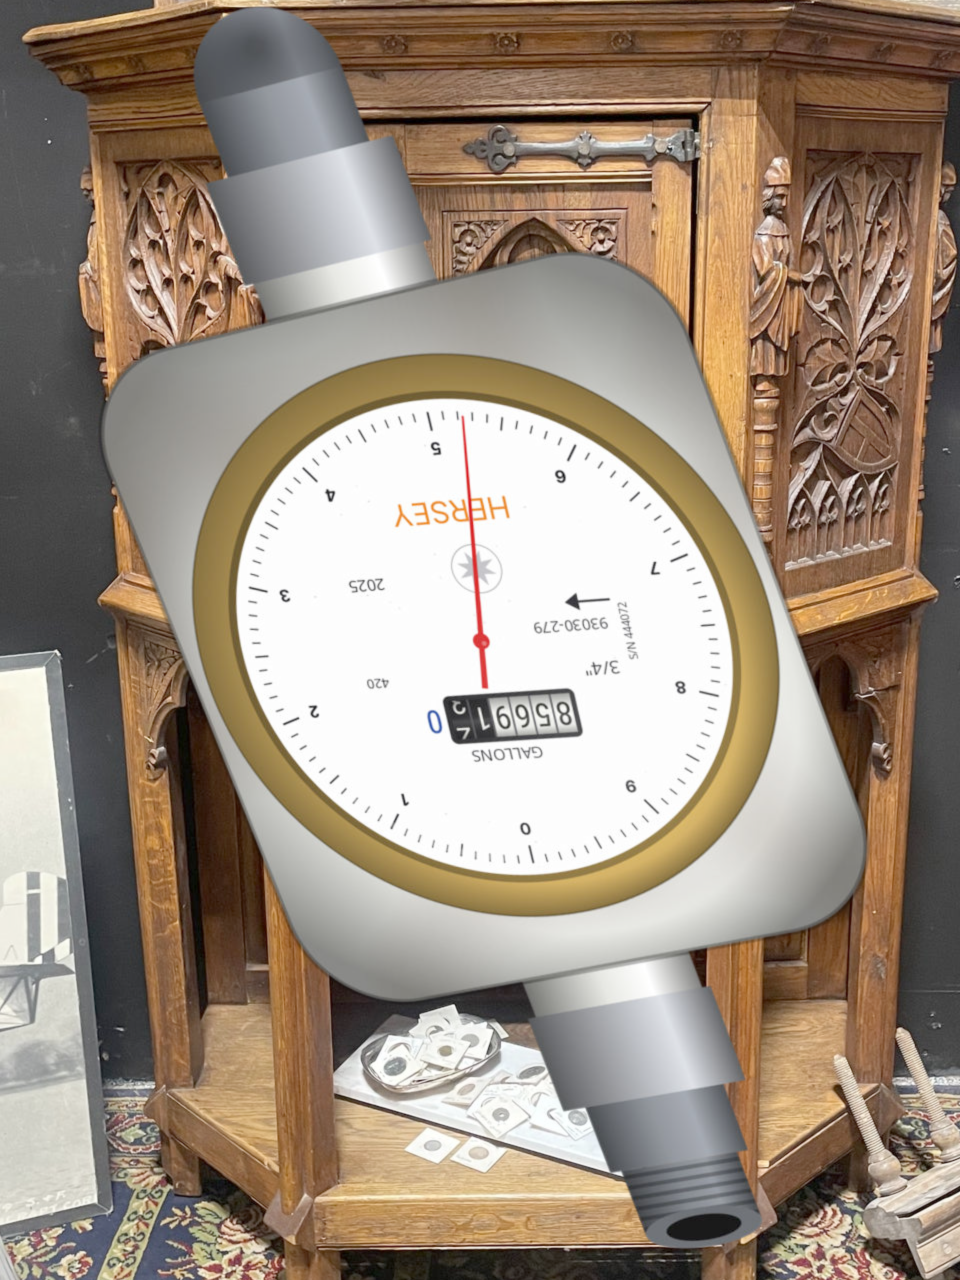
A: 8569125.2 gal
